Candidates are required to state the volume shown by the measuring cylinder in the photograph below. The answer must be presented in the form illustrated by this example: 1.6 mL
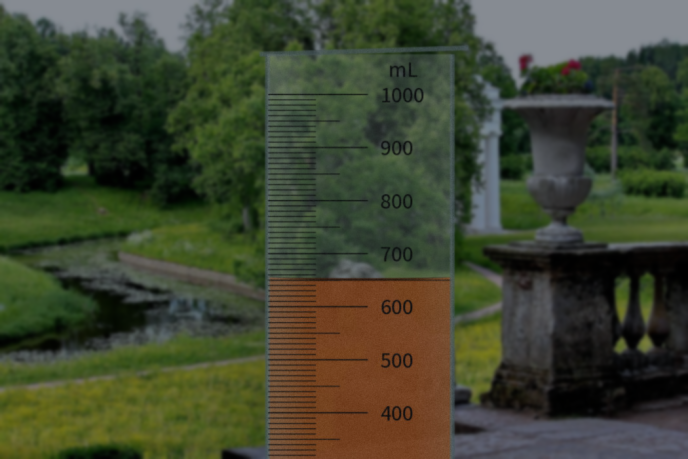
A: 650 mL
